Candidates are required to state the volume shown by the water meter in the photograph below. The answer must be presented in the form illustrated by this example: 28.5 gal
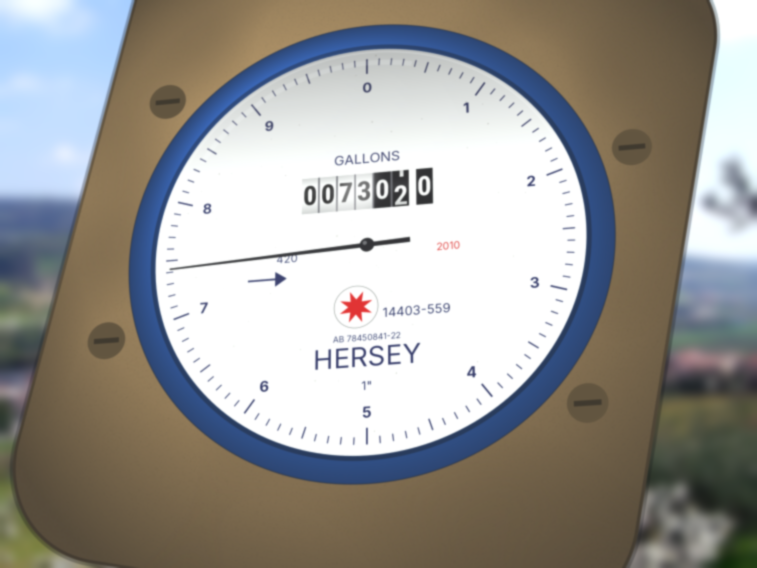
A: 73017.4 gal
